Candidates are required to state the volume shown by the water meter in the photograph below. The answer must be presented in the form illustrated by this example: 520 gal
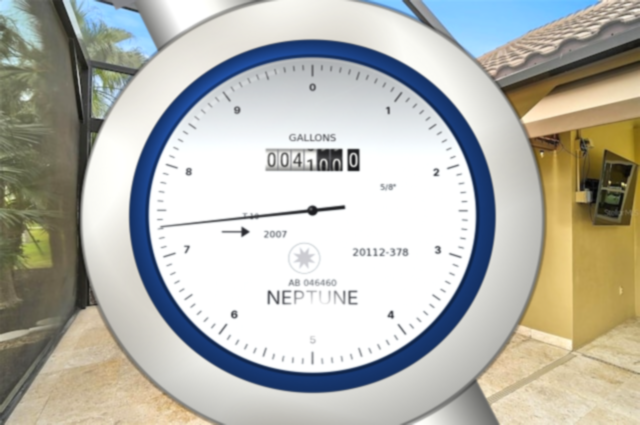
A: 40997.3 gal
